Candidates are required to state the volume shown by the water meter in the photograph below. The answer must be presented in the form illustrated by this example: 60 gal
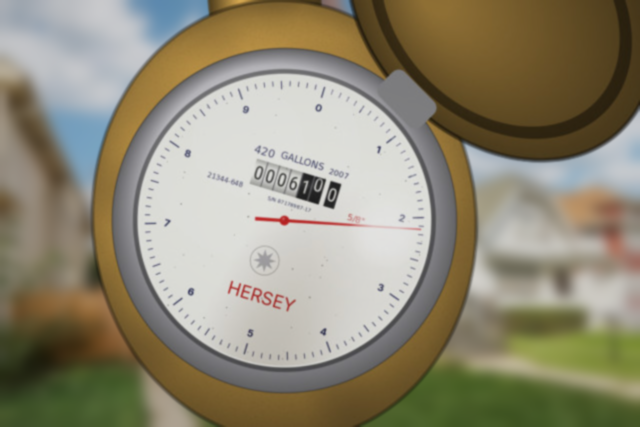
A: 6102.1 gal
